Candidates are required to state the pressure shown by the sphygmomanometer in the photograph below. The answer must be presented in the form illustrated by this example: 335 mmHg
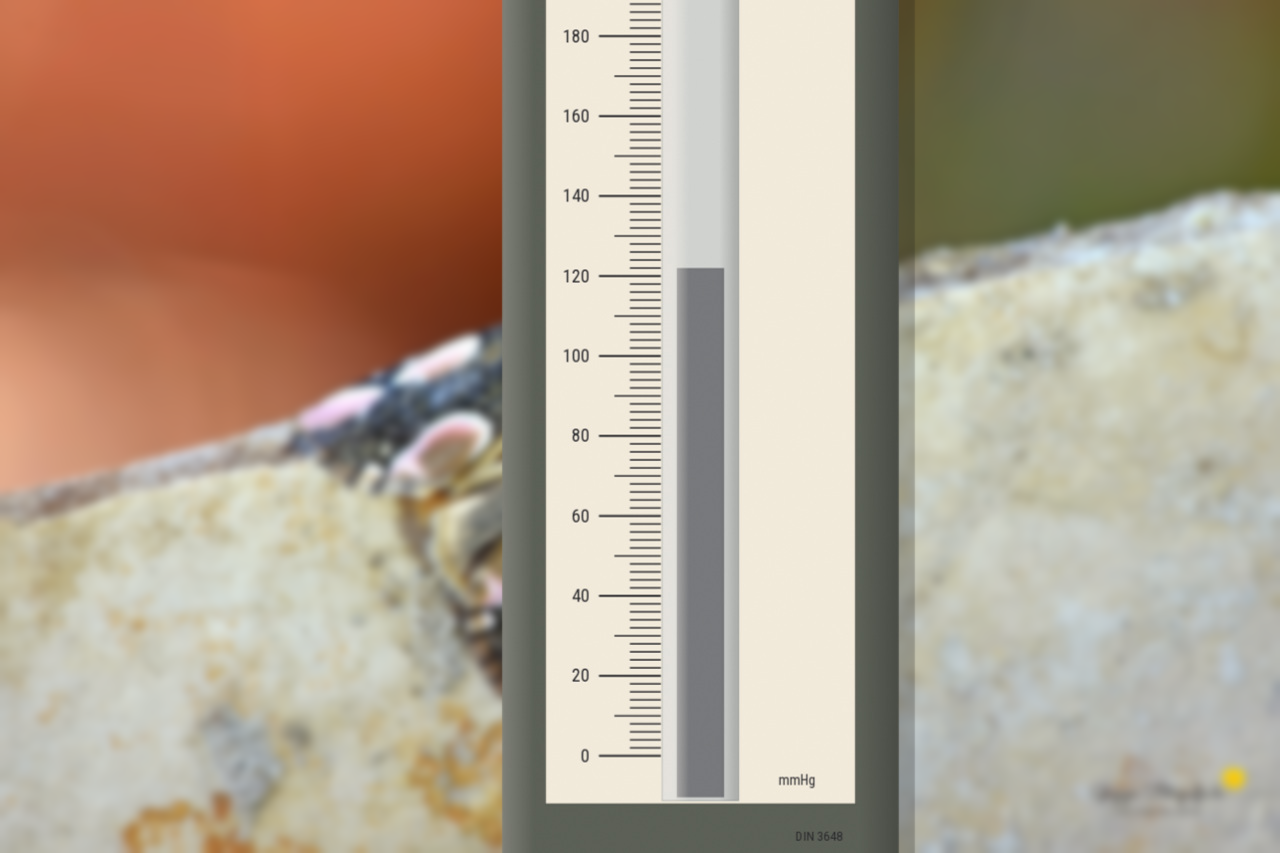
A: 122 mmHg
